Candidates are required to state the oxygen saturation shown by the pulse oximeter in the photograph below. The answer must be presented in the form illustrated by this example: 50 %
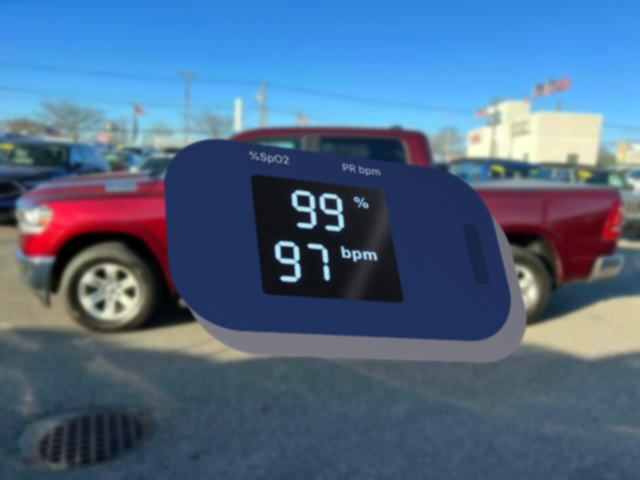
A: 99 %
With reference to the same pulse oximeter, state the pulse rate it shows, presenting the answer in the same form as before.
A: 97 bpm
